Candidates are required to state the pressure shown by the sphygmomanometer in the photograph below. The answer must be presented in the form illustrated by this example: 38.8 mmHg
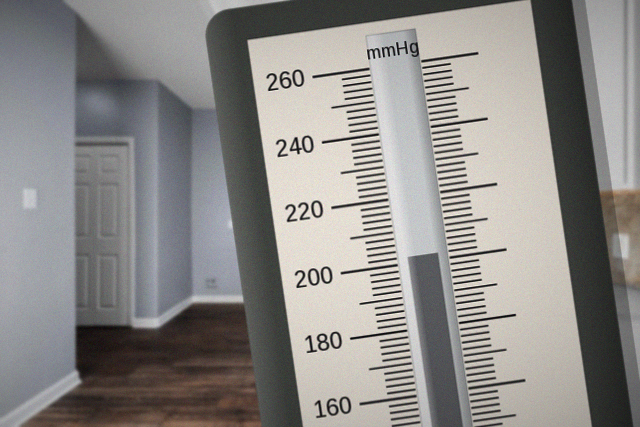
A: 202 mmHg
